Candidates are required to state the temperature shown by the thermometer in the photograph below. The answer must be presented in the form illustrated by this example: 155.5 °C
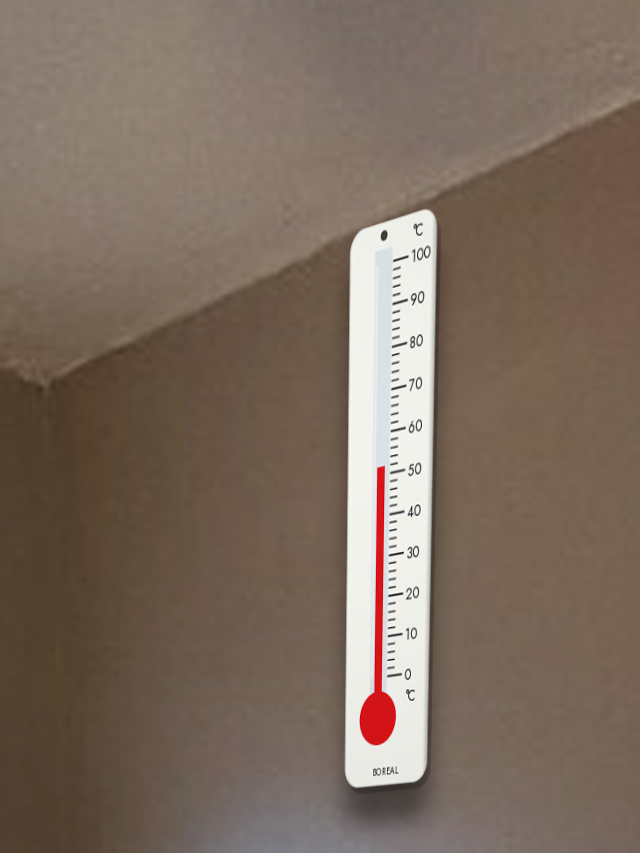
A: 52 °C
